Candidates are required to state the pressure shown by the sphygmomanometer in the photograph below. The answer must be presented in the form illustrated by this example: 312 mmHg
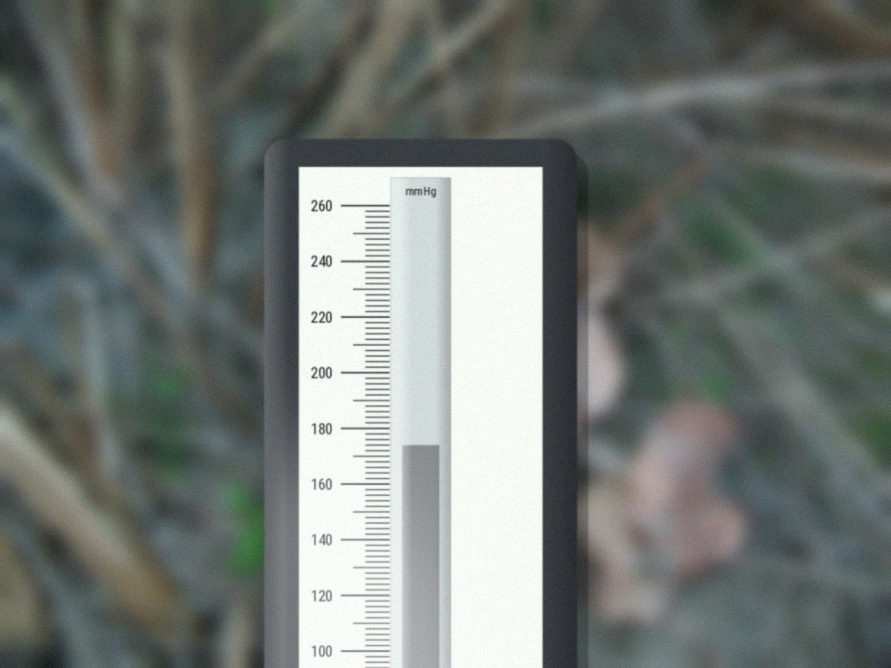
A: 174 mmHg
